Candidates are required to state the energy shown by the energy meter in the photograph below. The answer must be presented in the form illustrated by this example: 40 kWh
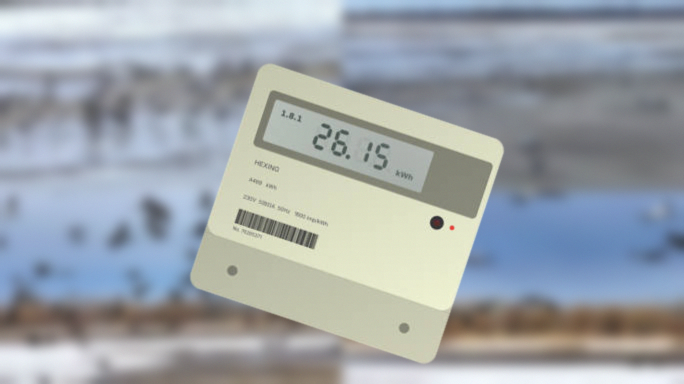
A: 26.15 kWh
